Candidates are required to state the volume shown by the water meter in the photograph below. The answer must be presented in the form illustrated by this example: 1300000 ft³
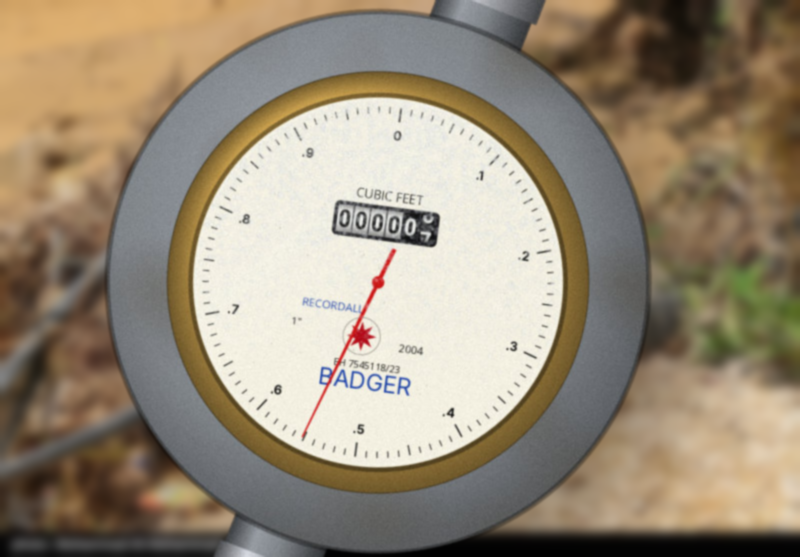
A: 6.55 ft³
